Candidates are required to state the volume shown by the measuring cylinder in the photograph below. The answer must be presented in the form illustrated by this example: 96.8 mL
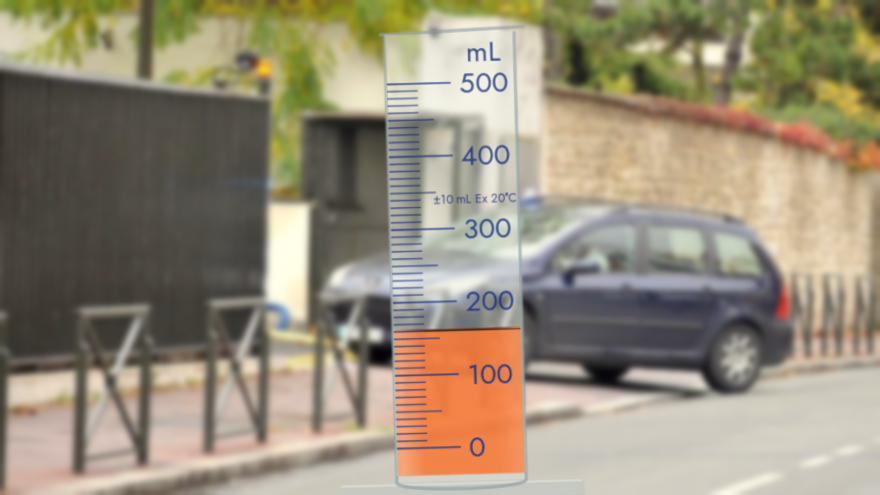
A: 160 mL
